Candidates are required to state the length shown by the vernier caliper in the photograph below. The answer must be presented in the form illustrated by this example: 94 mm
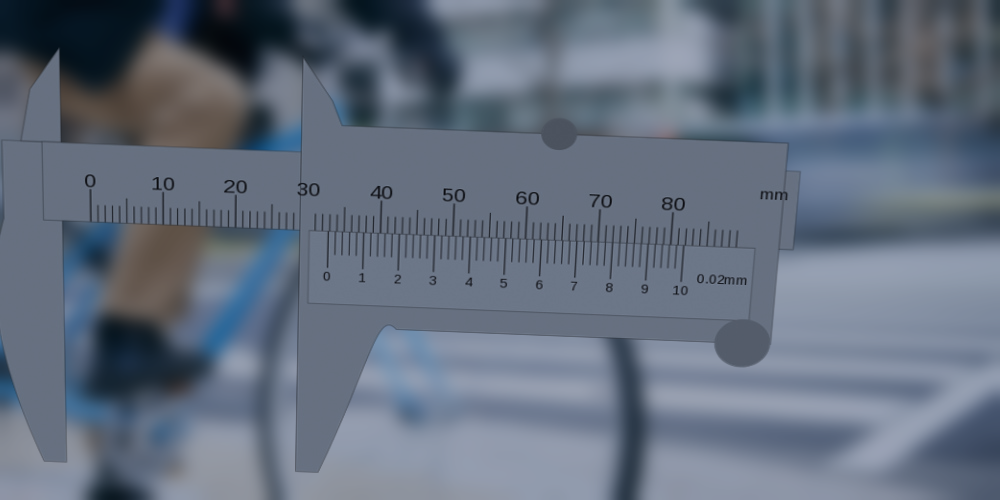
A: 32.8 mm
